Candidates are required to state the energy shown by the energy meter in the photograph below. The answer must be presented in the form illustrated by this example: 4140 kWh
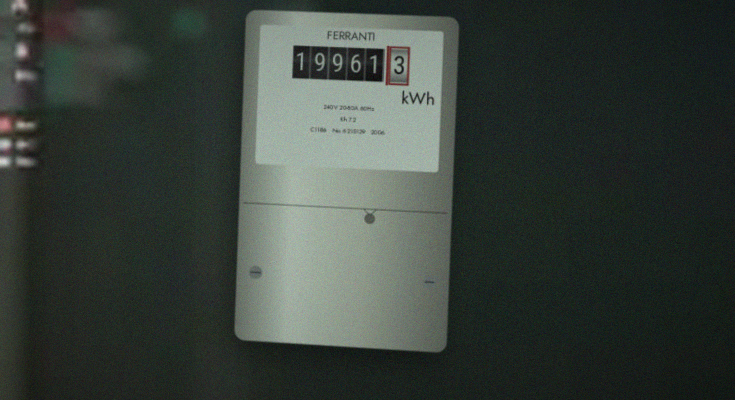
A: 19961.3 kWh
